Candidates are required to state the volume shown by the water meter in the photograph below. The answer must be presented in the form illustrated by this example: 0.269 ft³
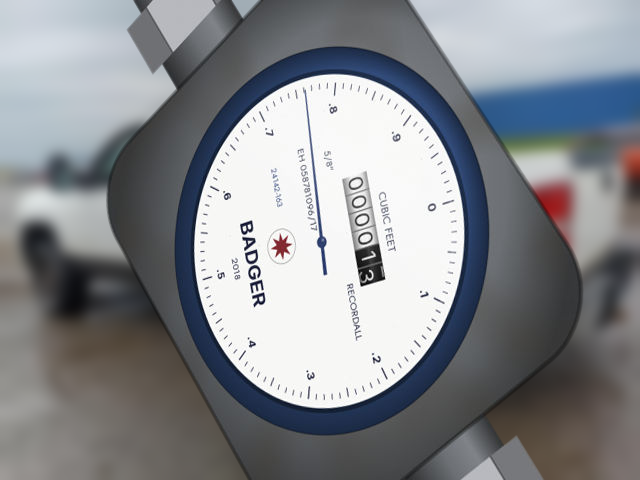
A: 12.76 ft³
